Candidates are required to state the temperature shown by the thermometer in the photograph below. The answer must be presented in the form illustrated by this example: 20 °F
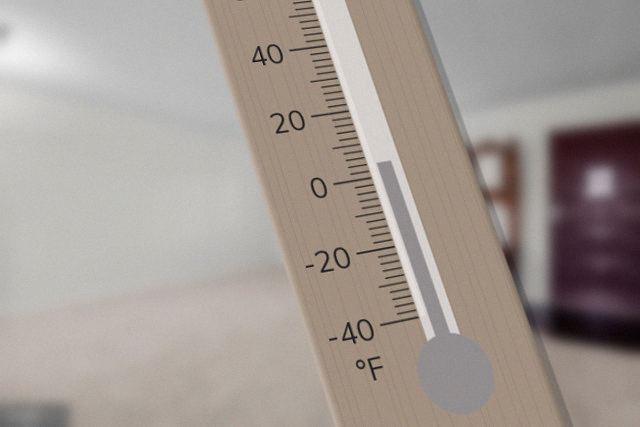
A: 4 °F
